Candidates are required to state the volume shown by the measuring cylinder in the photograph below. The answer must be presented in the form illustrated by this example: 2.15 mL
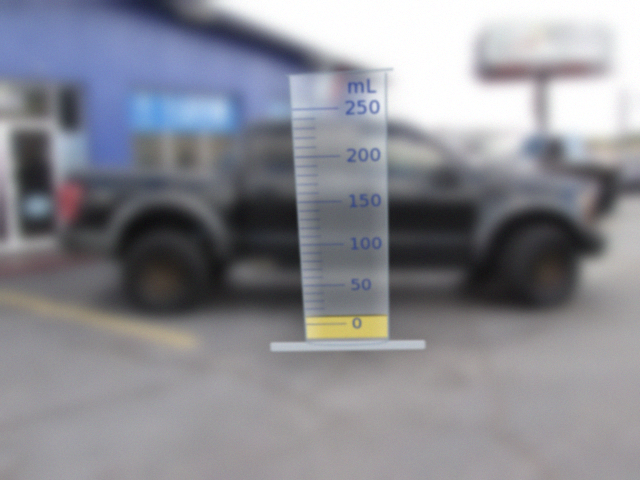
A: 10 mL
